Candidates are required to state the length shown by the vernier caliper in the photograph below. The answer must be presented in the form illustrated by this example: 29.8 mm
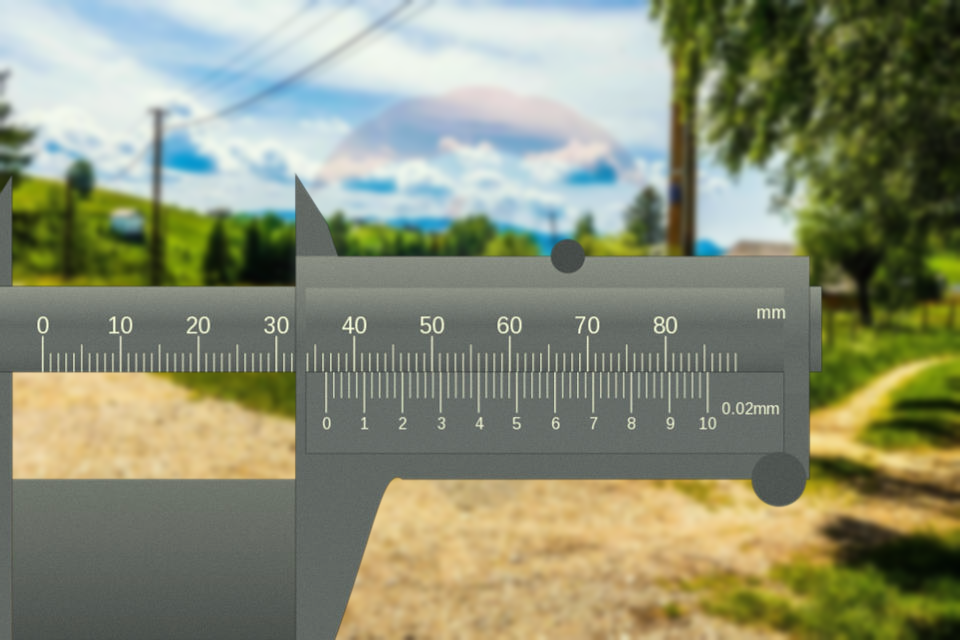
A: 36.4 mm
